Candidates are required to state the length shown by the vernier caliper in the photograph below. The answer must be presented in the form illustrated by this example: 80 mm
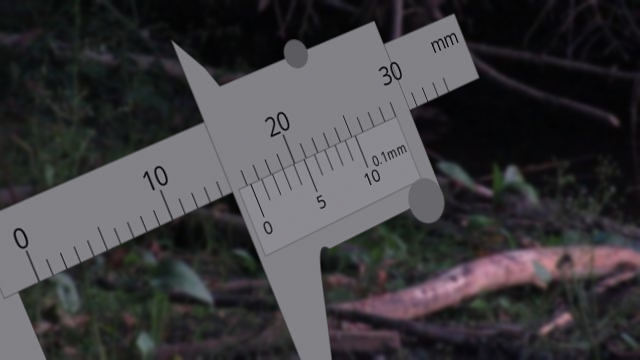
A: 16.3 mm
